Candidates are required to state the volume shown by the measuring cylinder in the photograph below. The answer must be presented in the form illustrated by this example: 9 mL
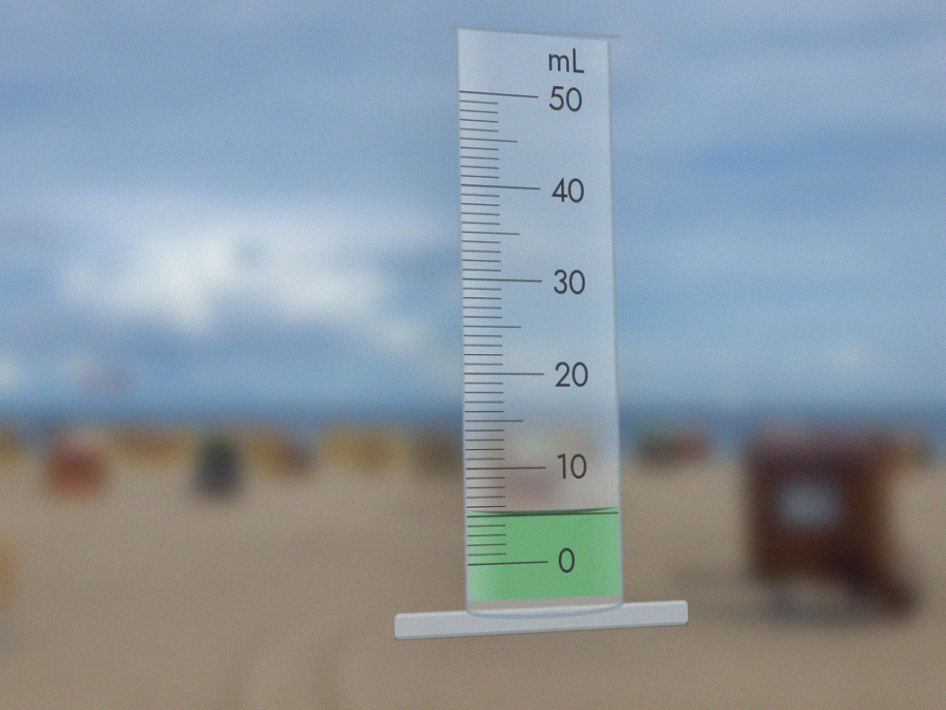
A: 5 mL
